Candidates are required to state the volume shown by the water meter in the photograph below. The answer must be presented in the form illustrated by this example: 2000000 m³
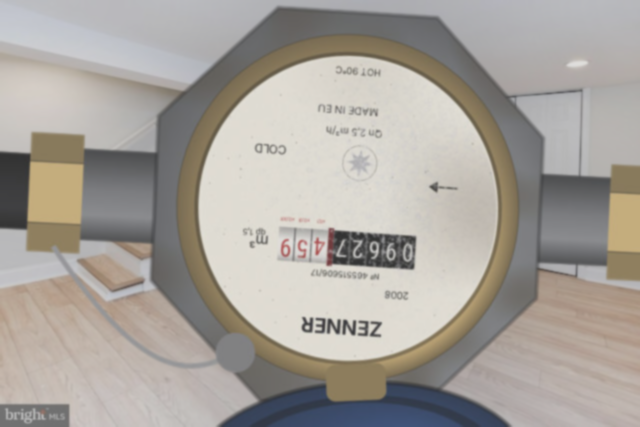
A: 9627.459 m³
